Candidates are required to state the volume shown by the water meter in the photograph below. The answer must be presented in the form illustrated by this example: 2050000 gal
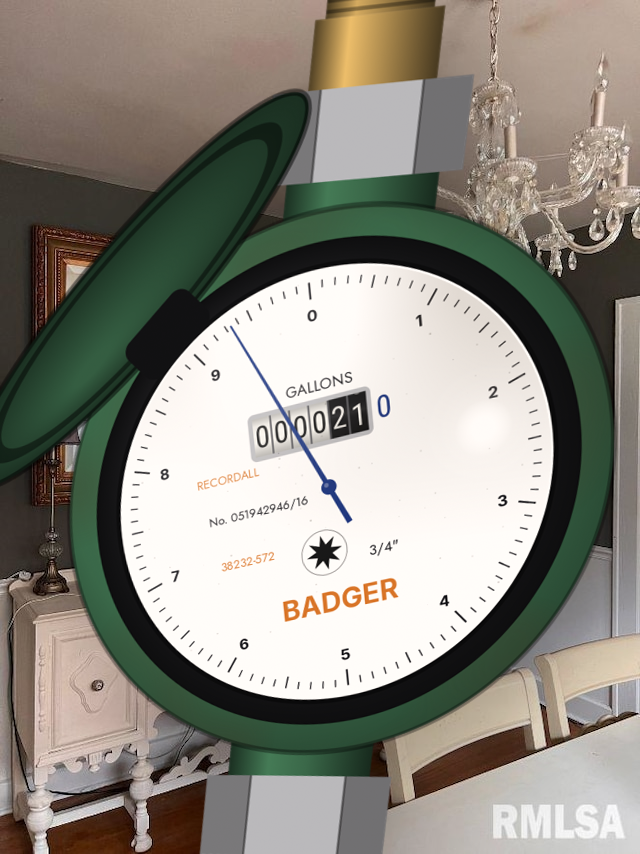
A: 209.3 gal
